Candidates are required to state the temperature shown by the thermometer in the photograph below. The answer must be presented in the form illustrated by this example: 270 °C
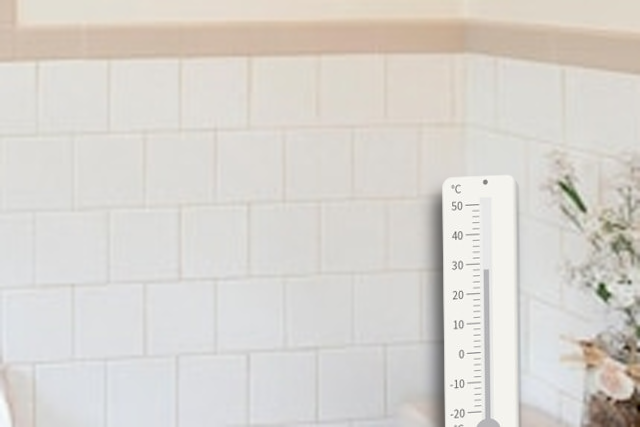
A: 28 °C
